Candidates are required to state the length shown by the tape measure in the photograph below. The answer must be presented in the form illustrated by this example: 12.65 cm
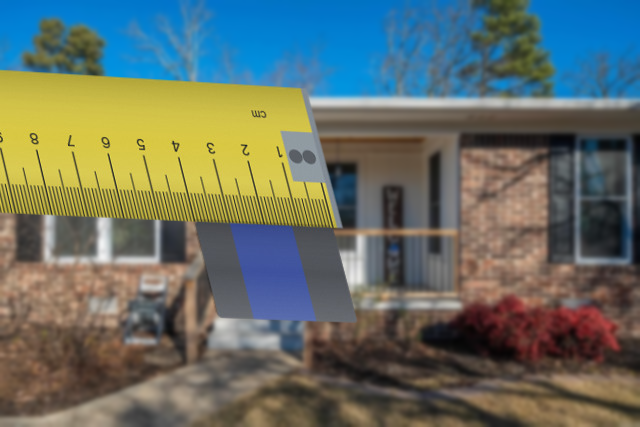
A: 4 cm
